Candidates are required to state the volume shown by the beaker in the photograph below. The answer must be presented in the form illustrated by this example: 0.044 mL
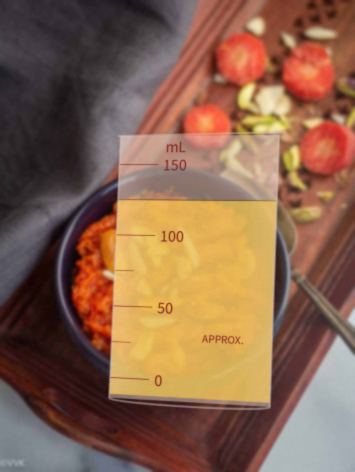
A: 125 mL
